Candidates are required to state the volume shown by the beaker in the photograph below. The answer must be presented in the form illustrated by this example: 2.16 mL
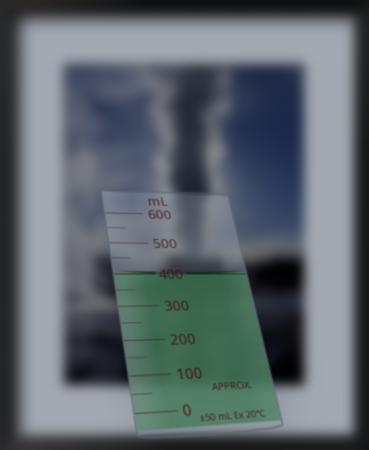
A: 400 mL
